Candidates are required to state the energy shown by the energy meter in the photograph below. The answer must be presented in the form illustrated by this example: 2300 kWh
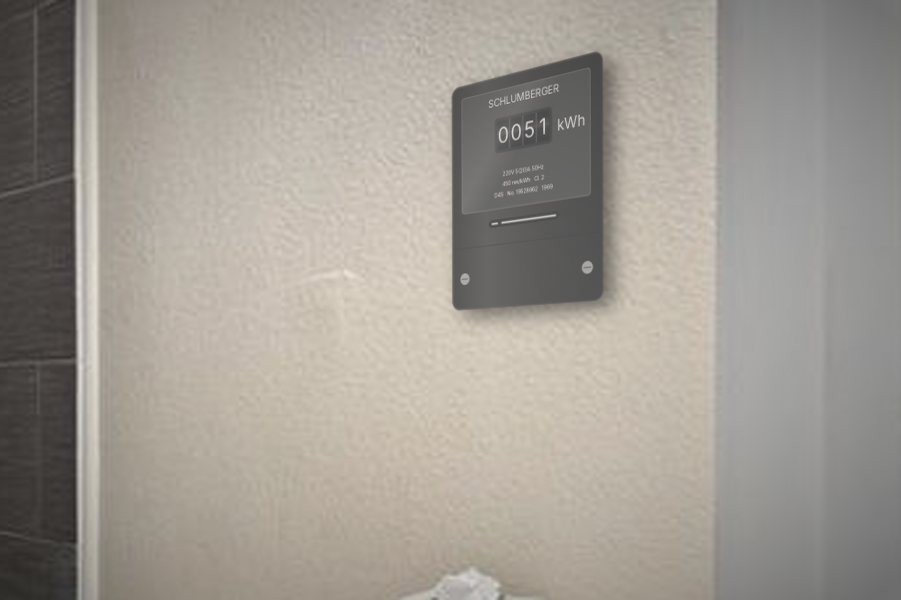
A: 51 kWh
